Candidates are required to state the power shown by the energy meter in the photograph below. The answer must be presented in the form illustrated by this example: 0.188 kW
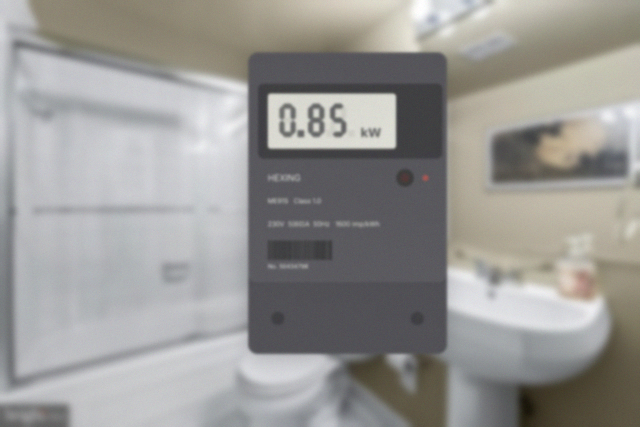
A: 0.85 kW
